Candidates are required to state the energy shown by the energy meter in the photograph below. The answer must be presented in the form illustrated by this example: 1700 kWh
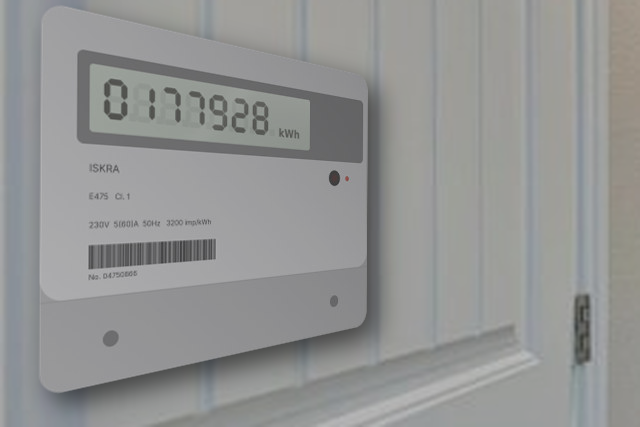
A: 177928 kWh
